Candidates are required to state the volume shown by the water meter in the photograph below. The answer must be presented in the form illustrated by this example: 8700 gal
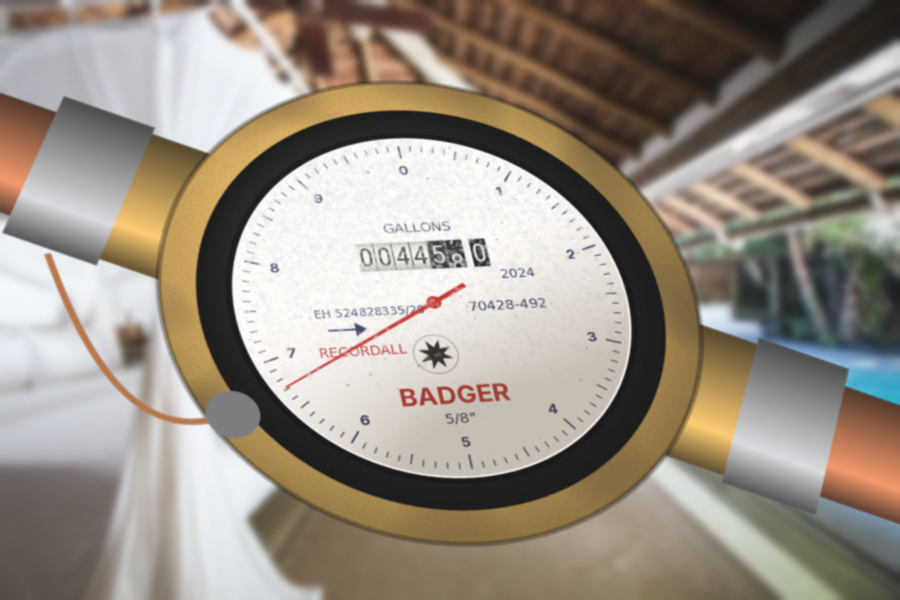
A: 44576.7 gal
